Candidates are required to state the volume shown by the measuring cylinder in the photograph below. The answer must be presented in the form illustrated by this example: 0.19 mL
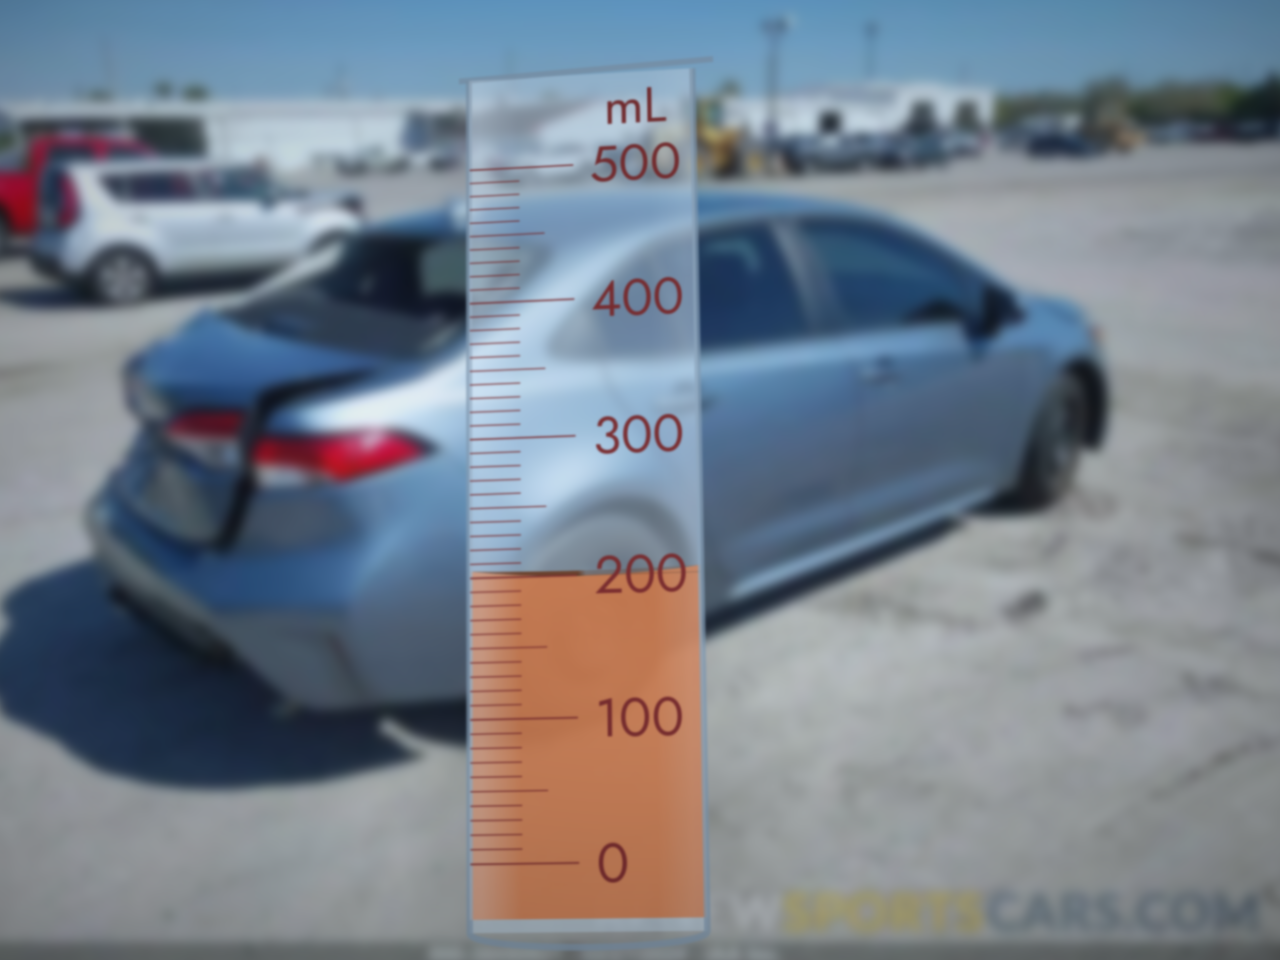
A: 200 mL
